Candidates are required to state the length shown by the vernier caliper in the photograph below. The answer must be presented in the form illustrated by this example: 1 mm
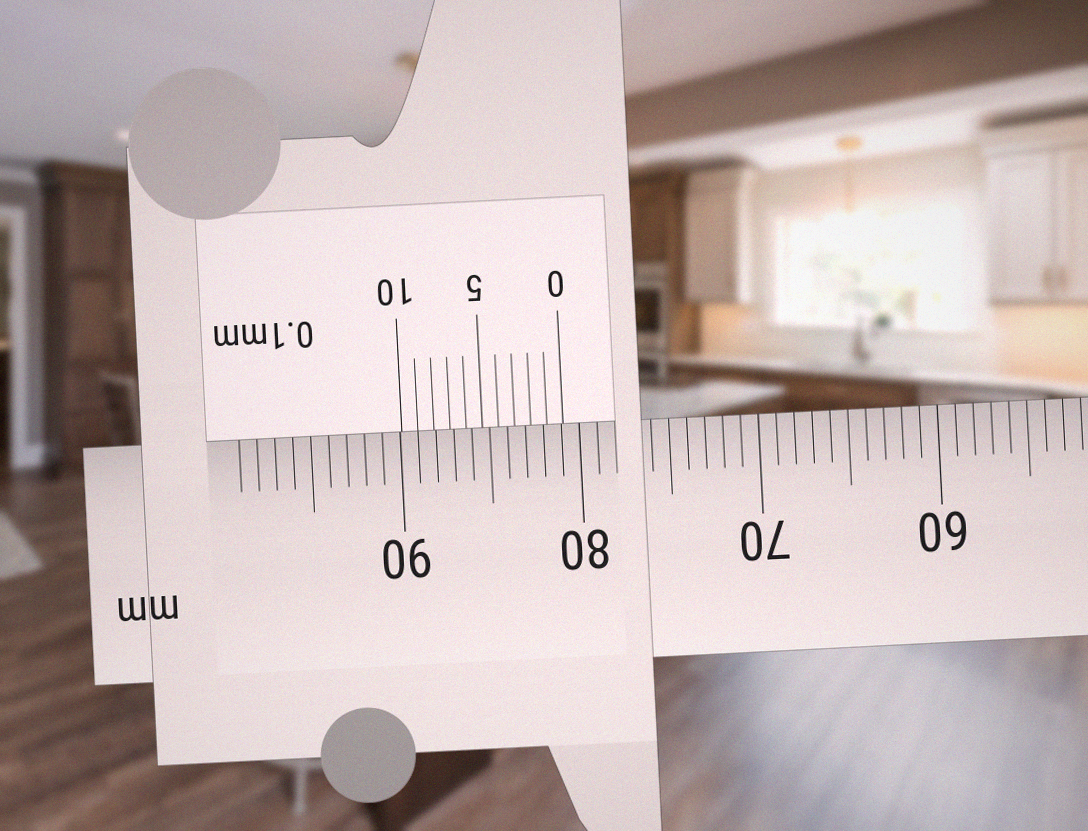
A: 80.9 mm
